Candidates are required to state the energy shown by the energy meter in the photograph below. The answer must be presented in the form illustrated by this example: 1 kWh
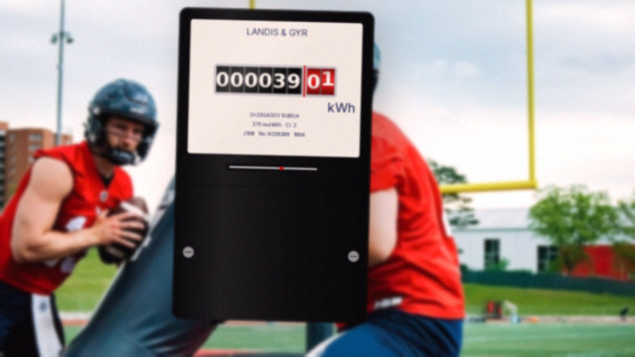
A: 39.01 kWh
